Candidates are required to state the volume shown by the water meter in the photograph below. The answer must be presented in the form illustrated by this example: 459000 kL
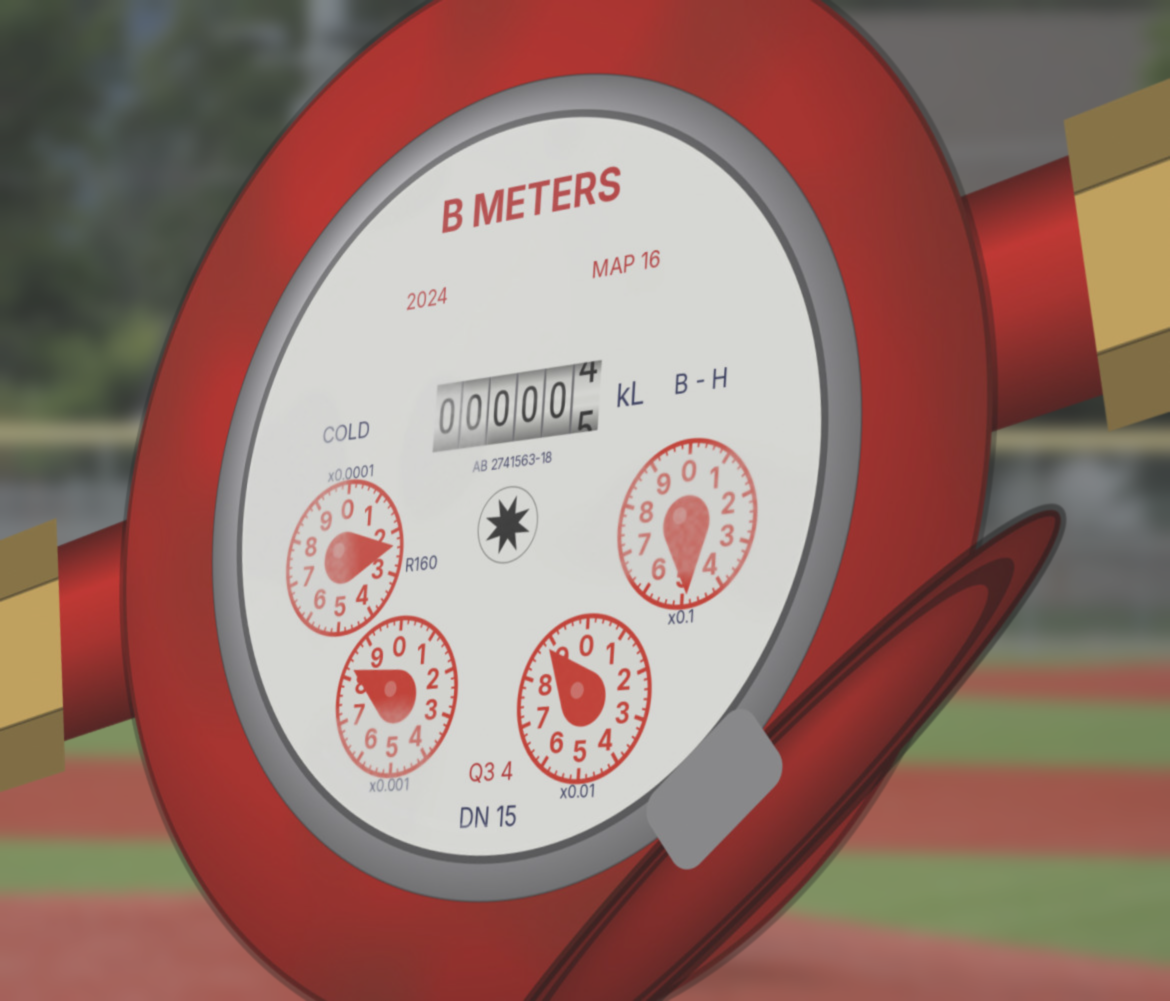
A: 4.4882 kL
